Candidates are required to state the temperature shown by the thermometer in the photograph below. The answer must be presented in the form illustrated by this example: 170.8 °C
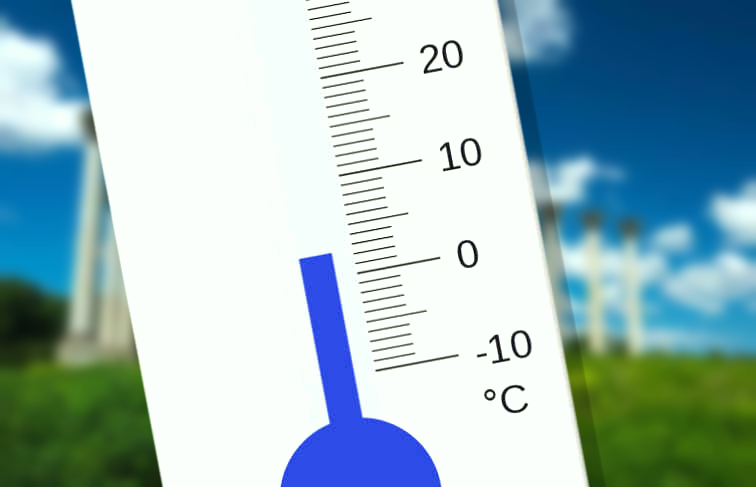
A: 2.5 °C
